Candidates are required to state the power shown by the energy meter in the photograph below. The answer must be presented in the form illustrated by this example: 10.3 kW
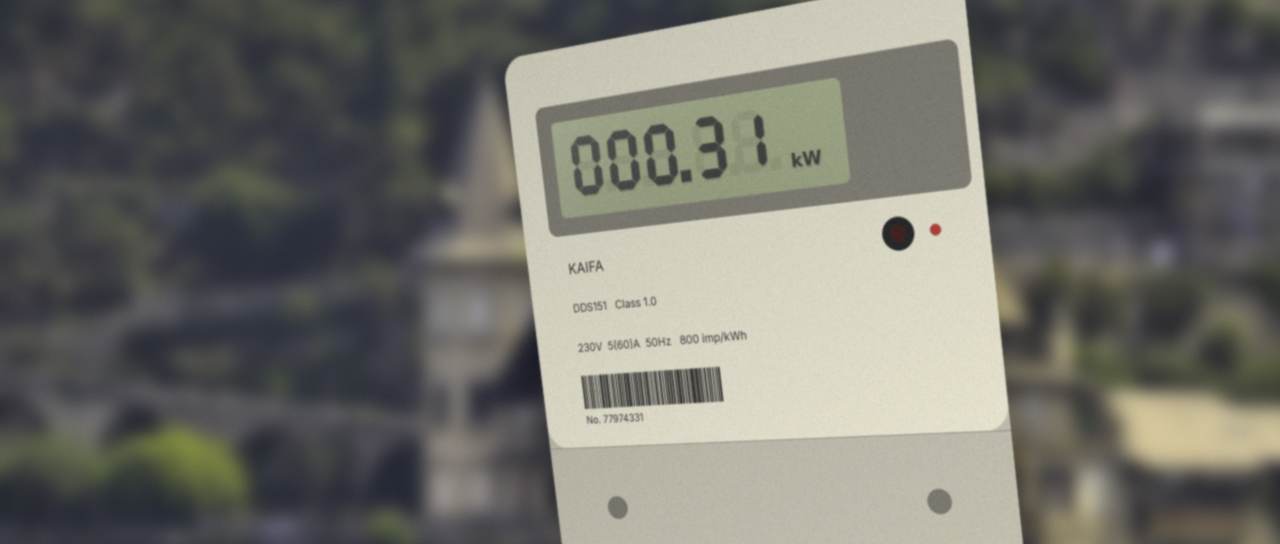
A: 0.31 kW
